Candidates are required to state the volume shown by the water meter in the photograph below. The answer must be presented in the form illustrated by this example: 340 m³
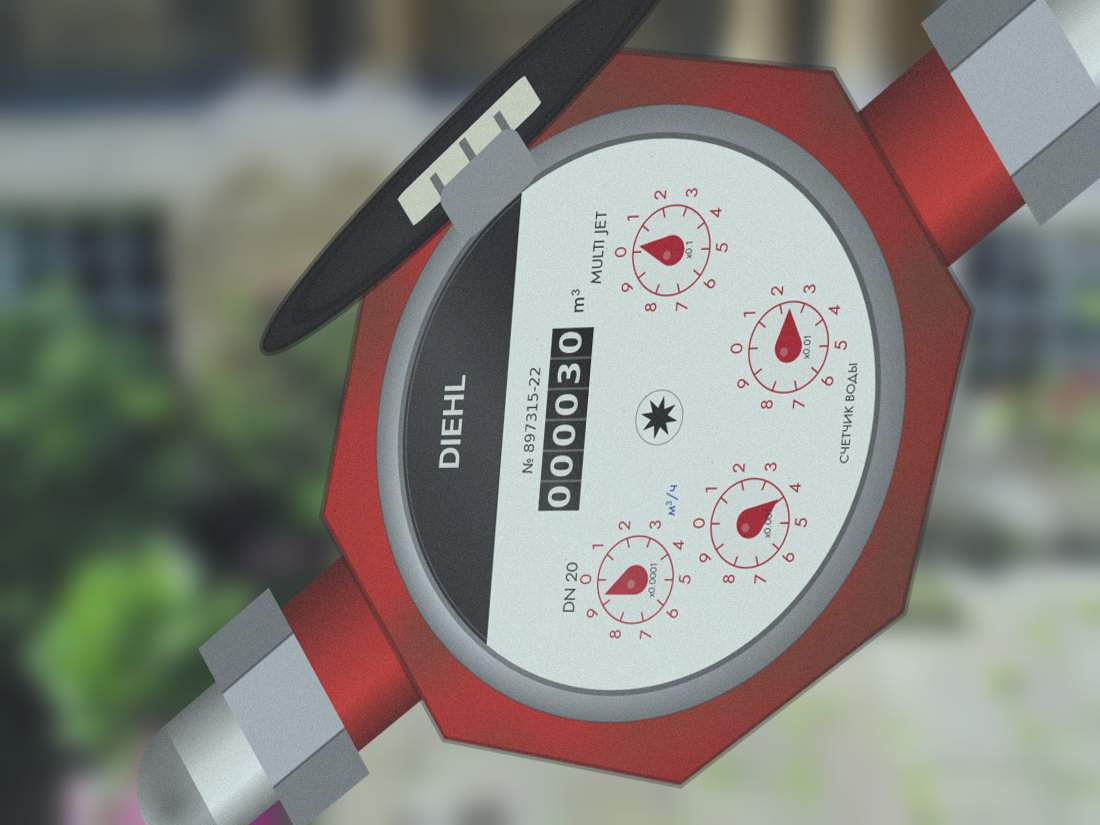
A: 30.0239 m³
